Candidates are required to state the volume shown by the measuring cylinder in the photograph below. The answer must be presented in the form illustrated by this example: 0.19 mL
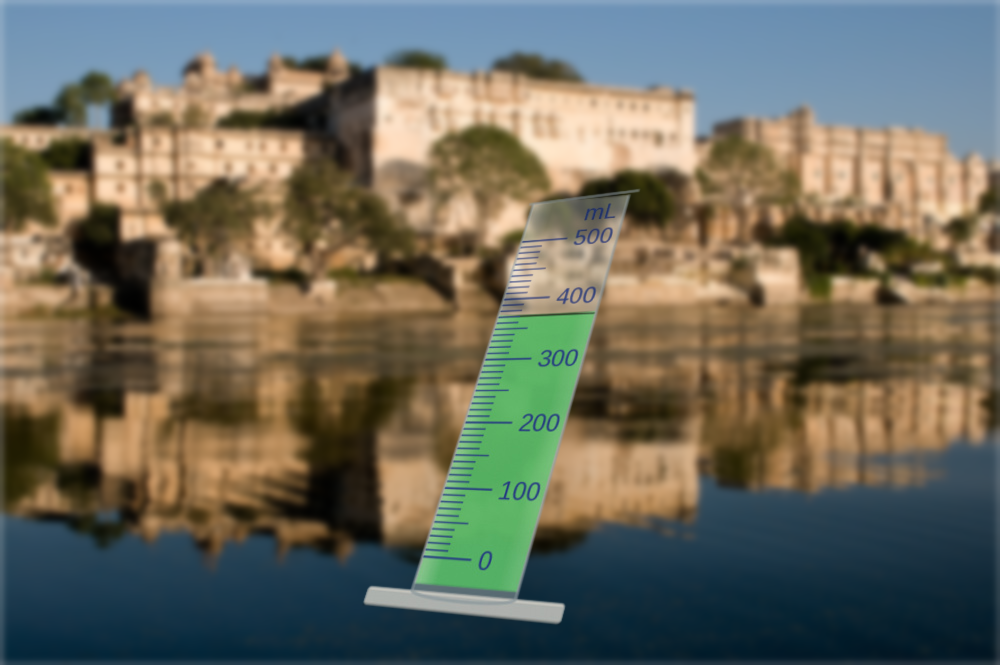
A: 370 mL
